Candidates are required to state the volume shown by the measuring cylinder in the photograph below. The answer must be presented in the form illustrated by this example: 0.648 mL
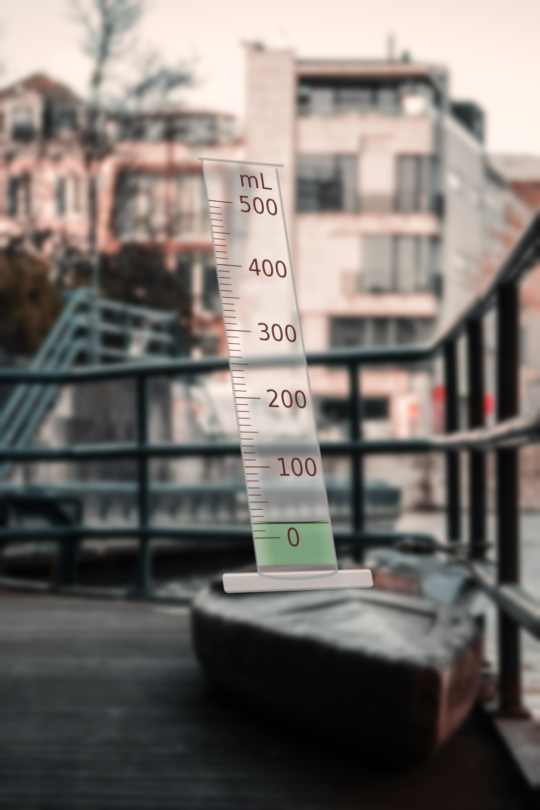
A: 20 mL
